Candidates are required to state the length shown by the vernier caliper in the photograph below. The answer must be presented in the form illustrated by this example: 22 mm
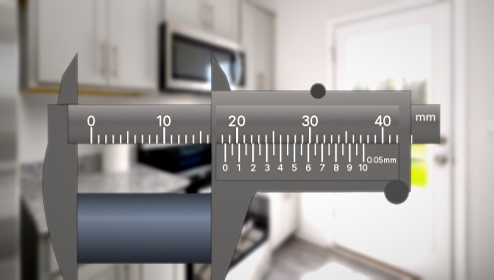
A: 18.4 mm
